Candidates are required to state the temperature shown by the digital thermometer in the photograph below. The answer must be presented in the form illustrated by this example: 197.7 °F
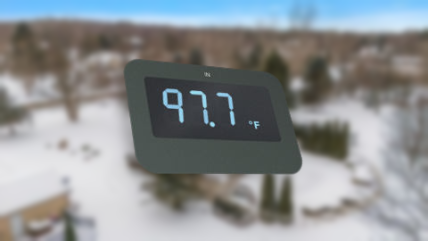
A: 97.7 °F
